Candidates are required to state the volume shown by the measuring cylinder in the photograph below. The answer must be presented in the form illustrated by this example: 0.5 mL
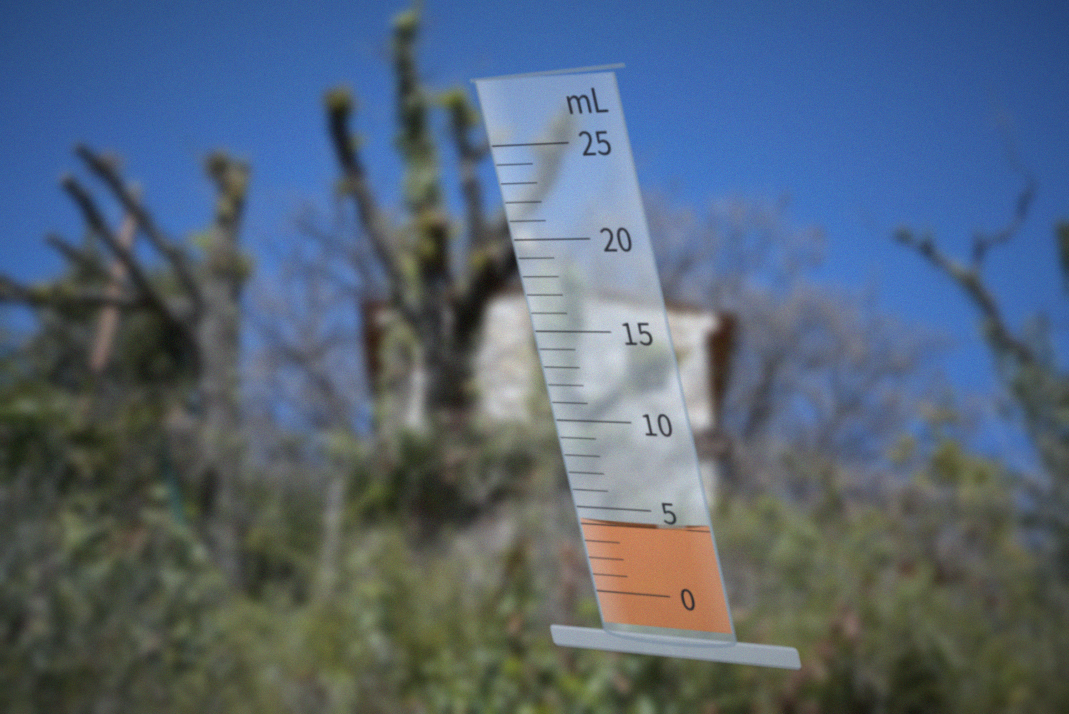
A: 4 mL
